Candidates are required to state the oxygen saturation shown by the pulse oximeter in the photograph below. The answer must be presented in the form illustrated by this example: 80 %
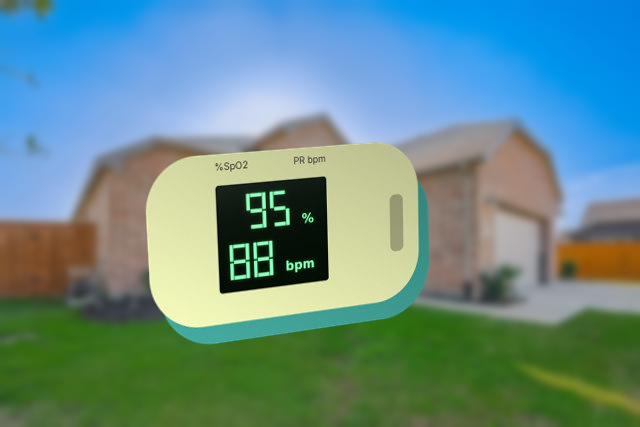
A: 95 %
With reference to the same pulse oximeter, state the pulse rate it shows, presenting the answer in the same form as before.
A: 88 bpm
